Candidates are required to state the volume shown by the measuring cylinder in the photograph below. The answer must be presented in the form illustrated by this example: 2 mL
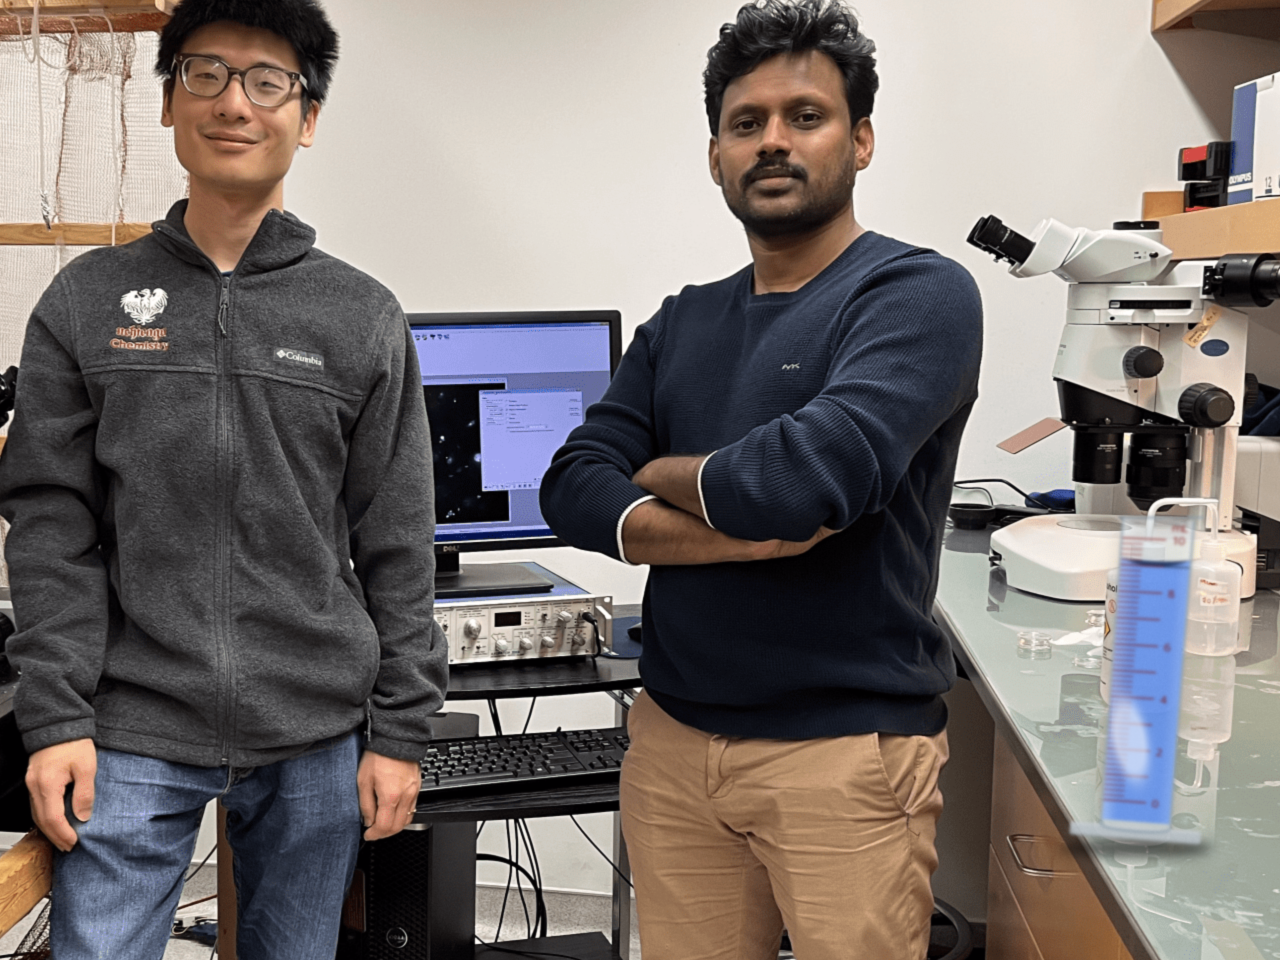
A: 9 mL
